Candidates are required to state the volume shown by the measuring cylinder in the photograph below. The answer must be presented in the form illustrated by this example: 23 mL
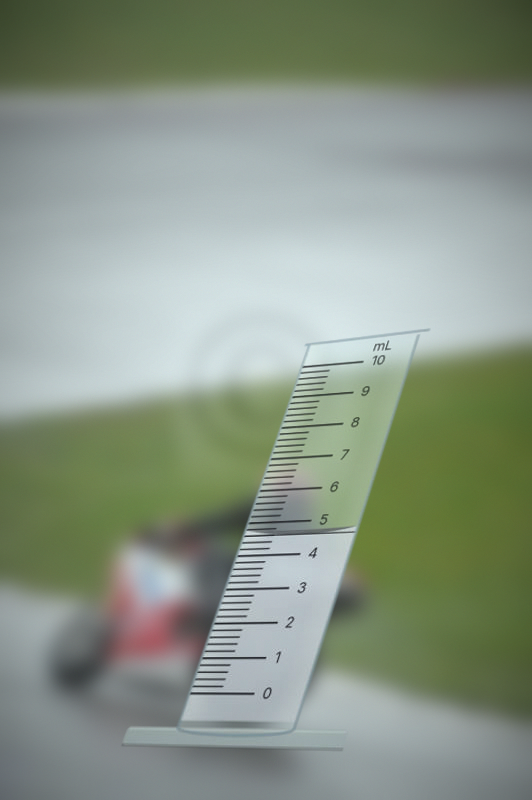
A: 4.6 mL
